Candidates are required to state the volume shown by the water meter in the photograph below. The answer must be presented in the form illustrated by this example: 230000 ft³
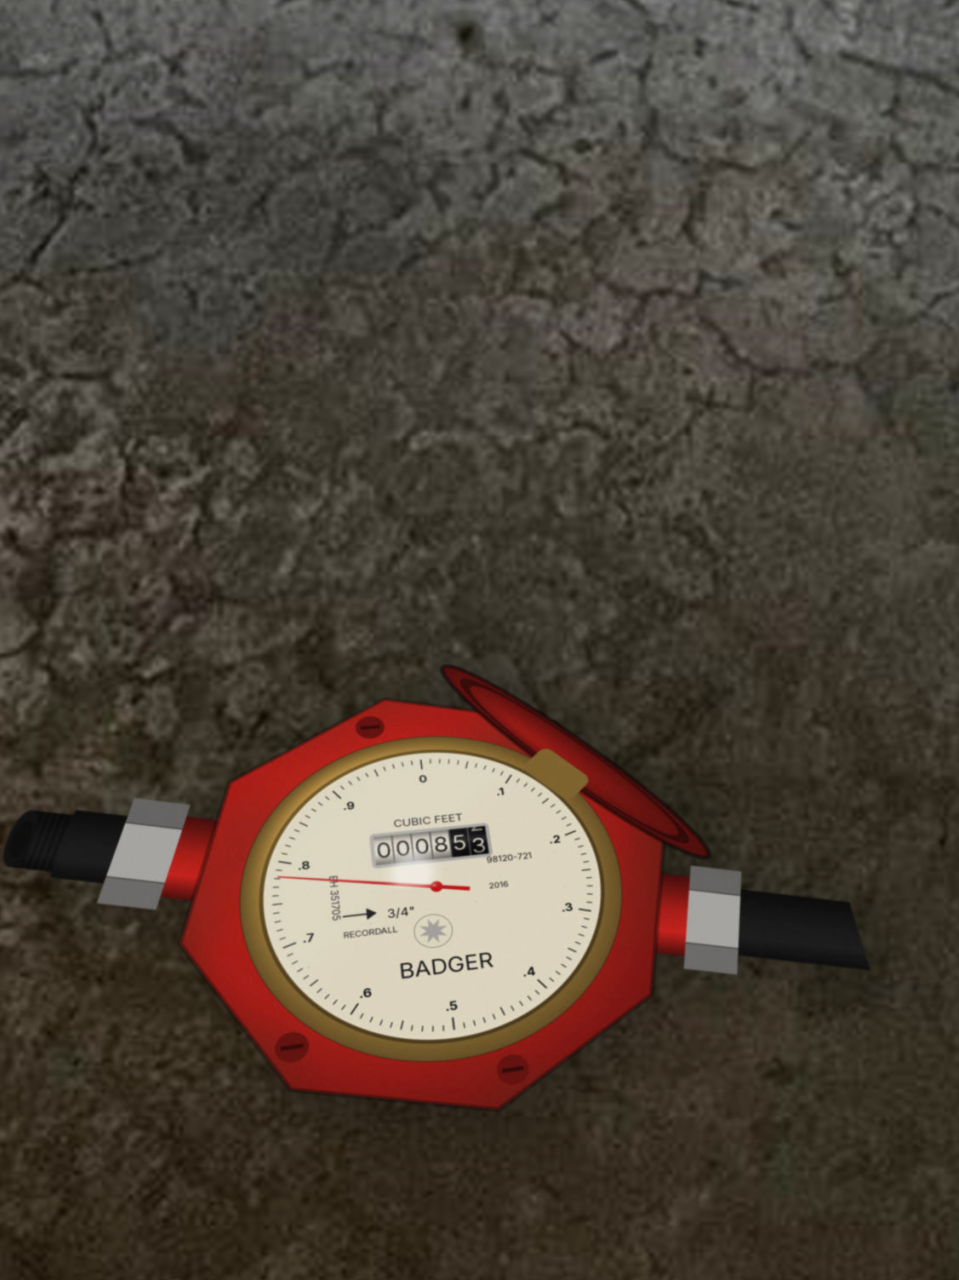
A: 852.78 ft³
